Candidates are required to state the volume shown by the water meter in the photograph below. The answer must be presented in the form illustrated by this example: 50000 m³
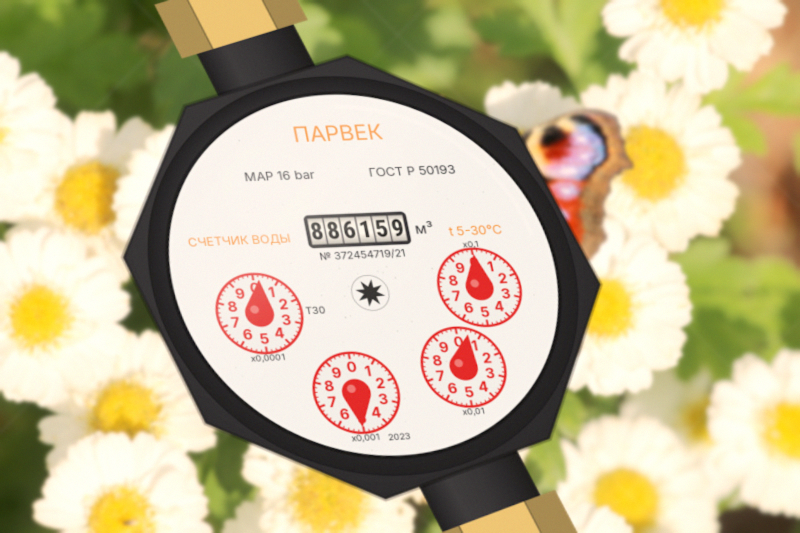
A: 886159.0050 m³
